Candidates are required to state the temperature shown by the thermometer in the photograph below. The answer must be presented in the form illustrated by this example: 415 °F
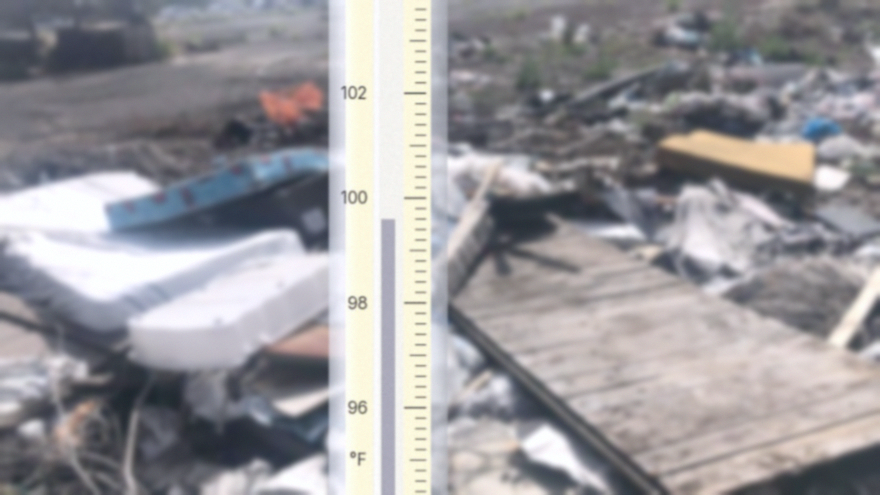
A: 99.6 °F
